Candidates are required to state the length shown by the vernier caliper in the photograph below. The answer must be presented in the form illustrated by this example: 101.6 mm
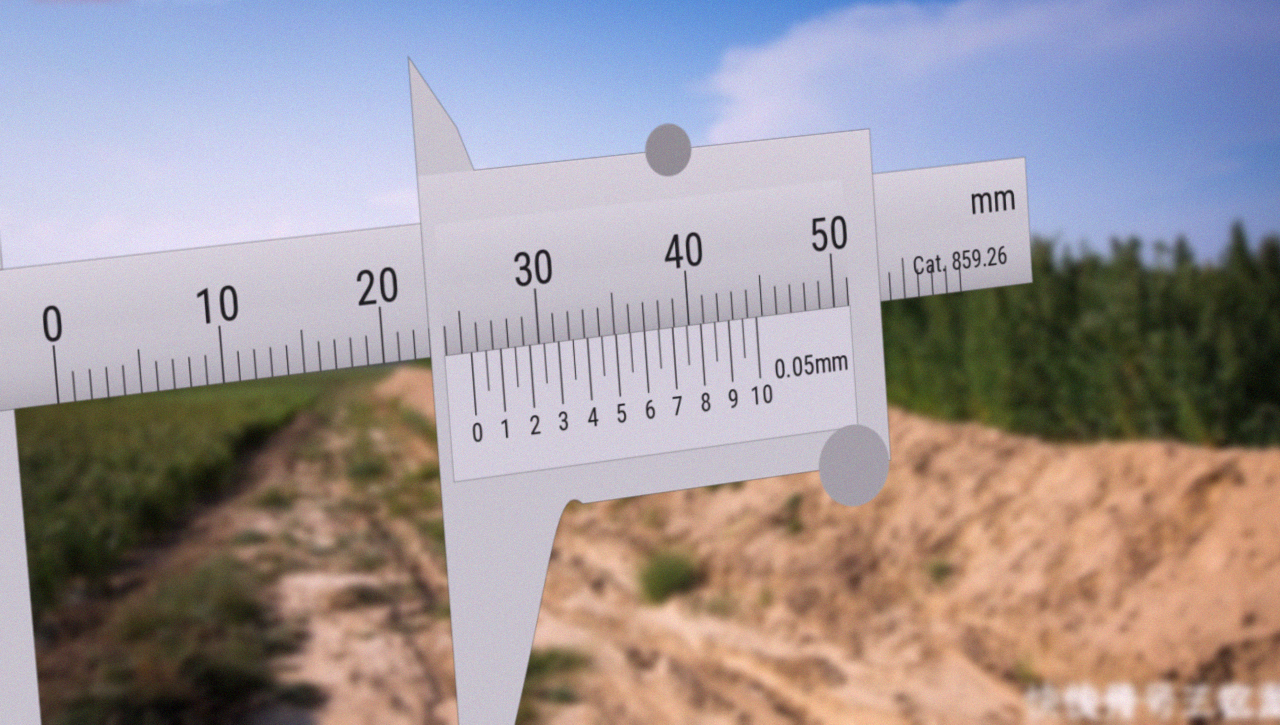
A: 25.6 mm
